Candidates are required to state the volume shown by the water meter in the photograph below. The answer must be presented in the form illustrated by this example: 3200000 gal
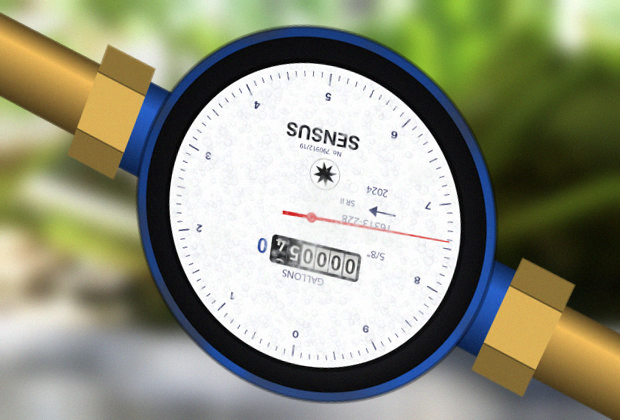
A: 537.4 gal
